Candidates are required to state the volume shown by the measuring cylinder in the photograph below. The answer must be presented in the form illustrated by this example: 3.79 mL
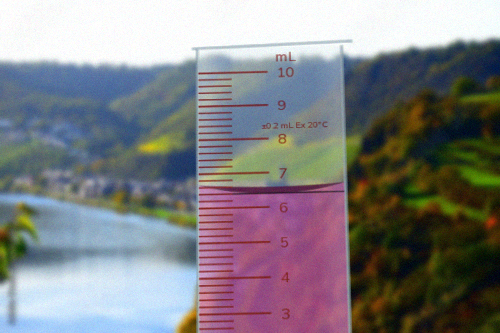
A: 6.4 mL
